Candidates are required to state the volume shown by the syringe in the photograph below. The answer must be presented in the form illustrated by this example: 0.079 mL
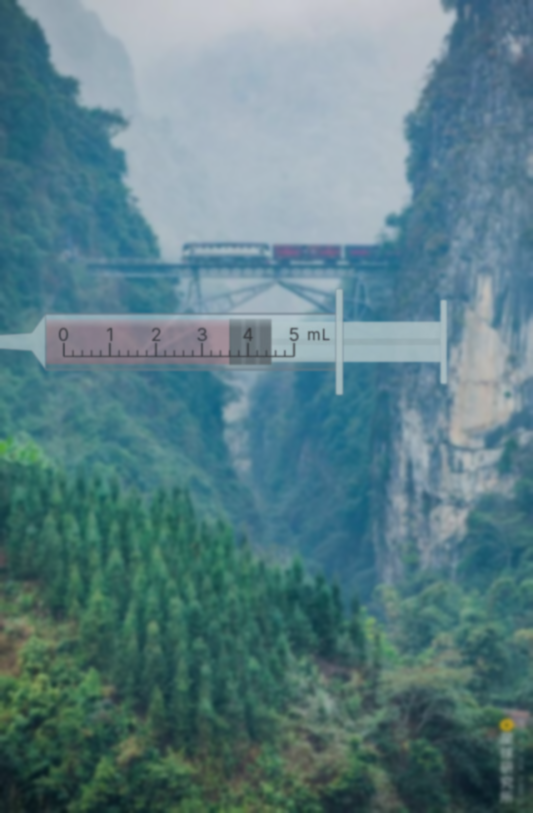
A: 3.6 mL
